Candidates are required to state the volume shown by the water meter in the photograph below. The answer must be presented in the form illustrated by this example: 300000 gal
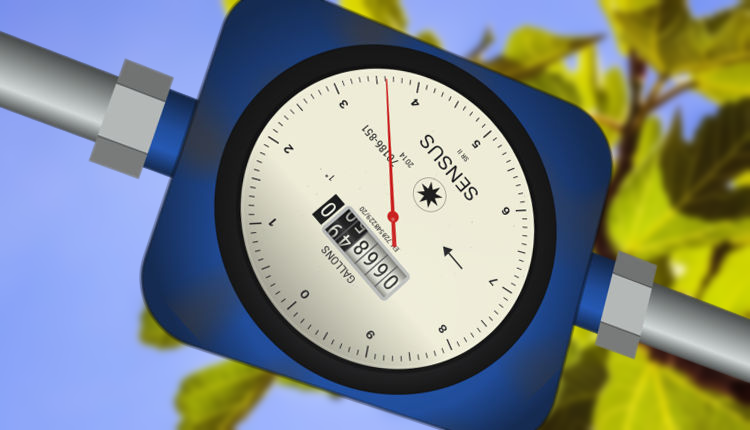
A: 668493.6 gal
